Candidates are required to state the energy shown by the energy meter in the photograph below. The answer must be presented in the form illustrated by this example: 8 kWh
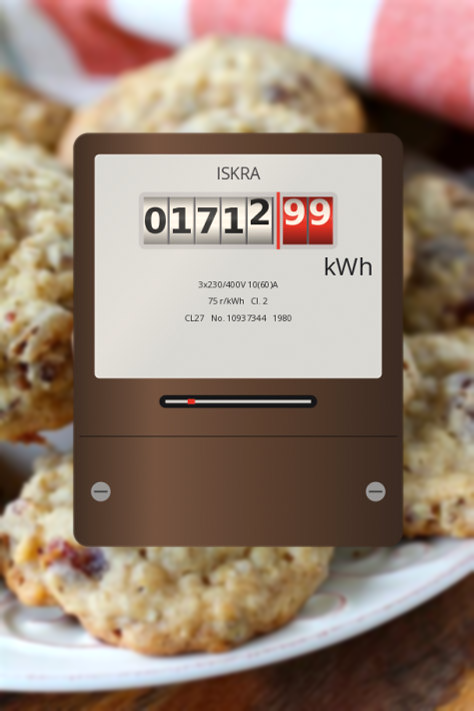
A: 1712.99 kWh
